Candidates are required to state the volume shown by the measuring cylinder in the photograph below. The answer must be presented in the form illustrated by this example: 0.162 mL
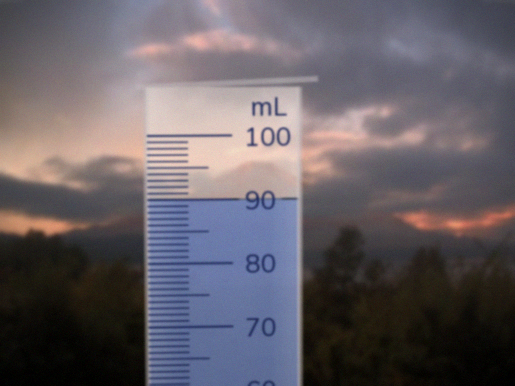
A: 90 mL
